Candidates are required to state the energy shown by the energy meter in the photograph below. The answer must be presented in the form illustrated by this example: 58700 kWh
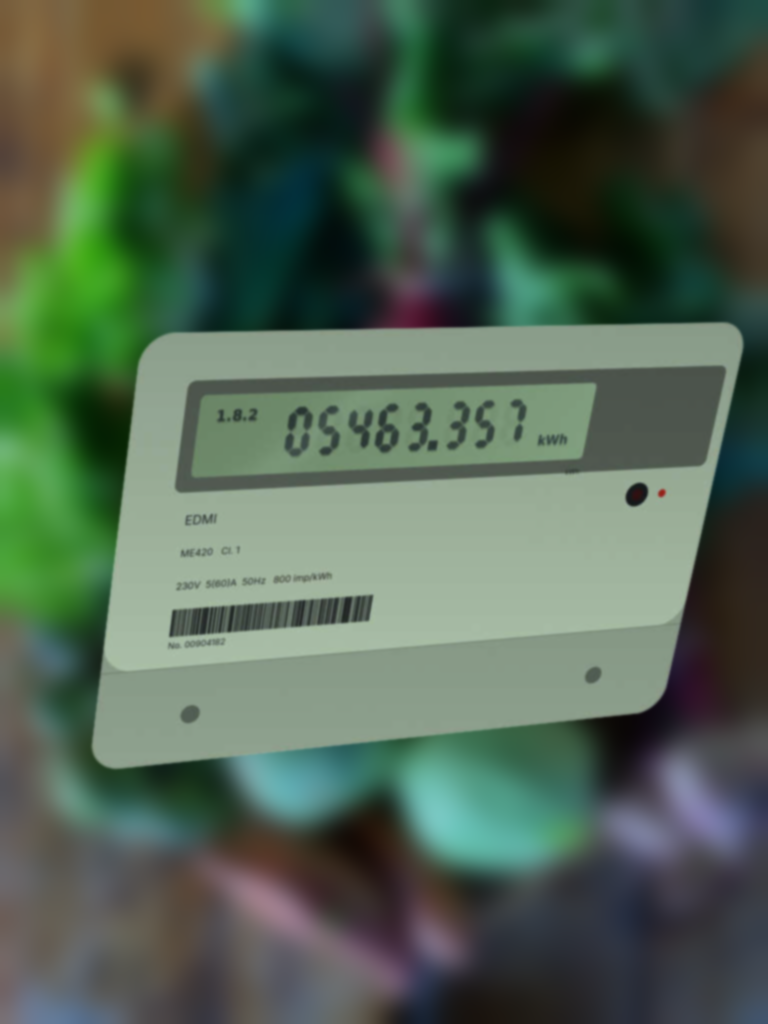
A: 5463.357 kWh
